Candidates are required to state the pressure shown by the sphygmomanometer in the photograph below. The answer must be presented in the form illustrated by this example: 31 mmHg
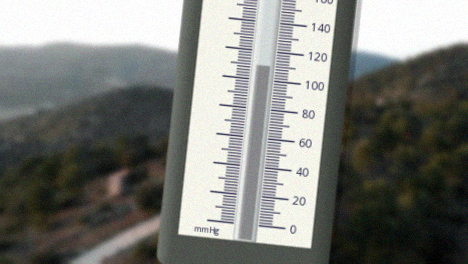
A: 110 mmHg
